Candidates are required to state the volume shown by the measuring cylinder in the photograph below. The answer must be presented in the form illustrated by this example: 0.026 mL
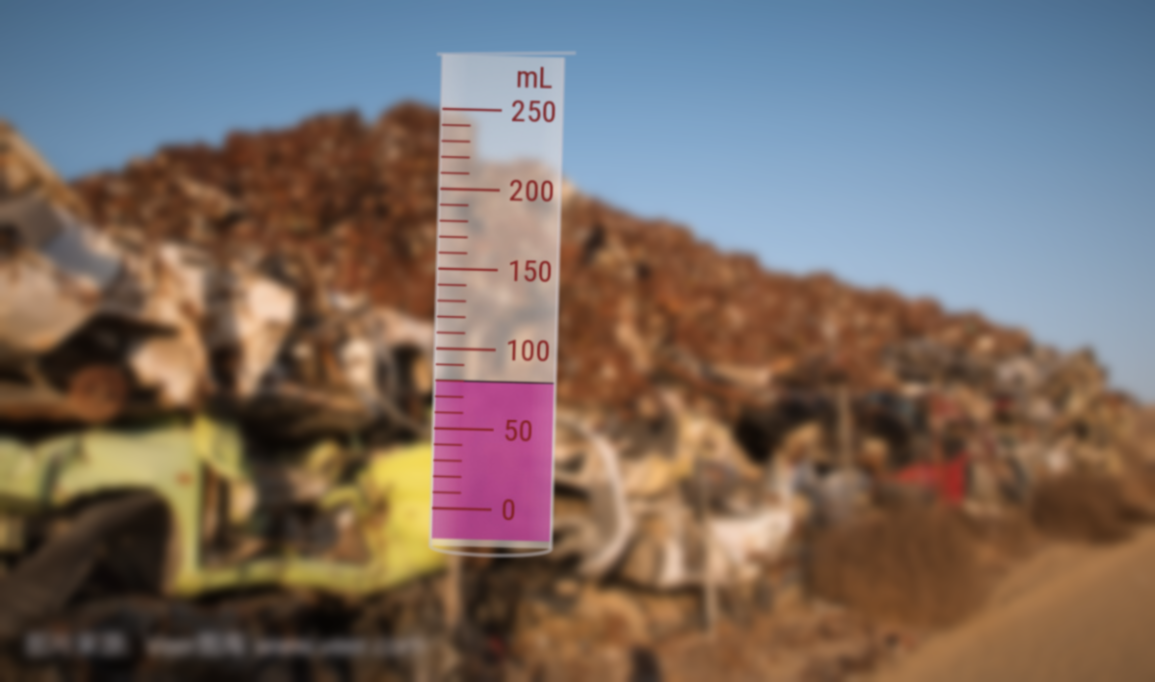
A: 80 mL
